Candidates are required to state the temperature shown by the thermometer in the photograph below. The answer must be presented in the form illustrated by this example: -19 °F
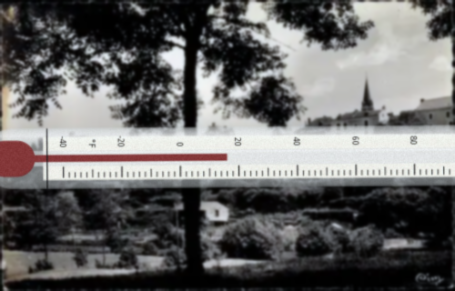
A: 16 °F
